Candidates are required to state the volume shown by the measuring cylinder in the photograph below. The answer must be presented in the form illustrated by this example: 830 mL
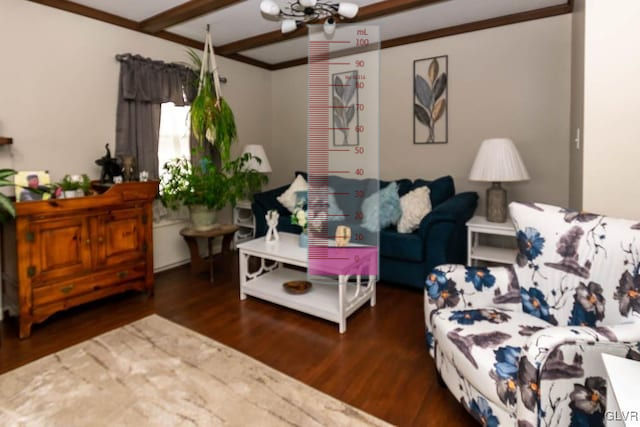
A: 5 mL
